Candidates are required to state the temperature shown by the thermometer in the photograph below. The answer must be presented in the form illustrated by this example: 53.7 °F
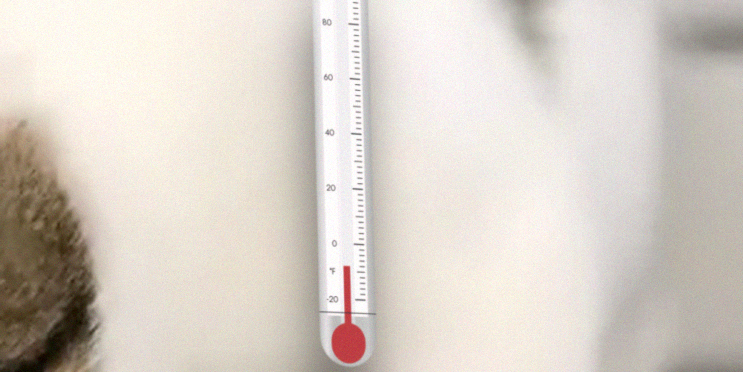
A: -8 °F
